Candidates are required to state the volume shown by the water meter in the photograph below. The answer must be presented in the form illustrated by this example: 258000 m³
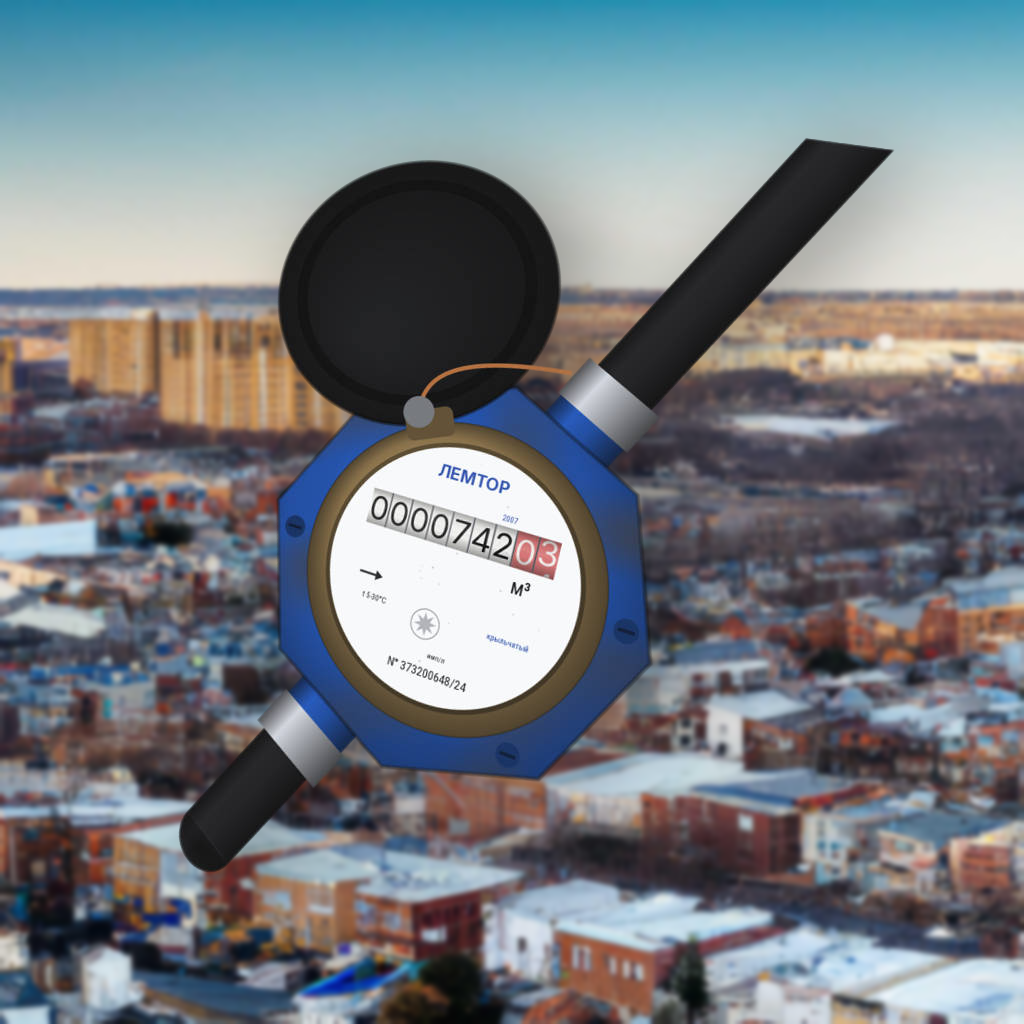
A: 742.03 m³
